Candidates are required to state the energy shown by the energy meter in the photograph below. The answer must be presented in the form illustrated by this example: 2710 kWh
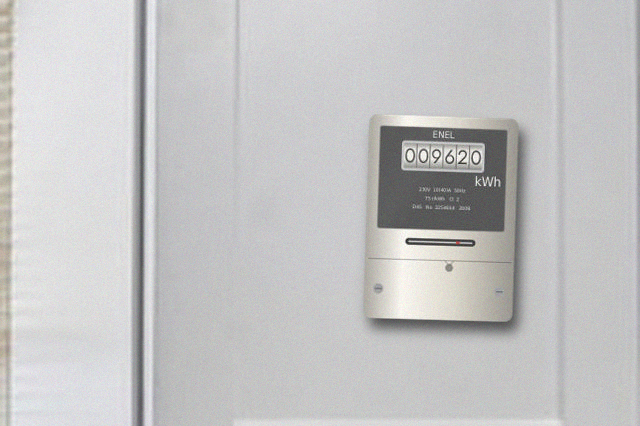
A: 9620 kWh
